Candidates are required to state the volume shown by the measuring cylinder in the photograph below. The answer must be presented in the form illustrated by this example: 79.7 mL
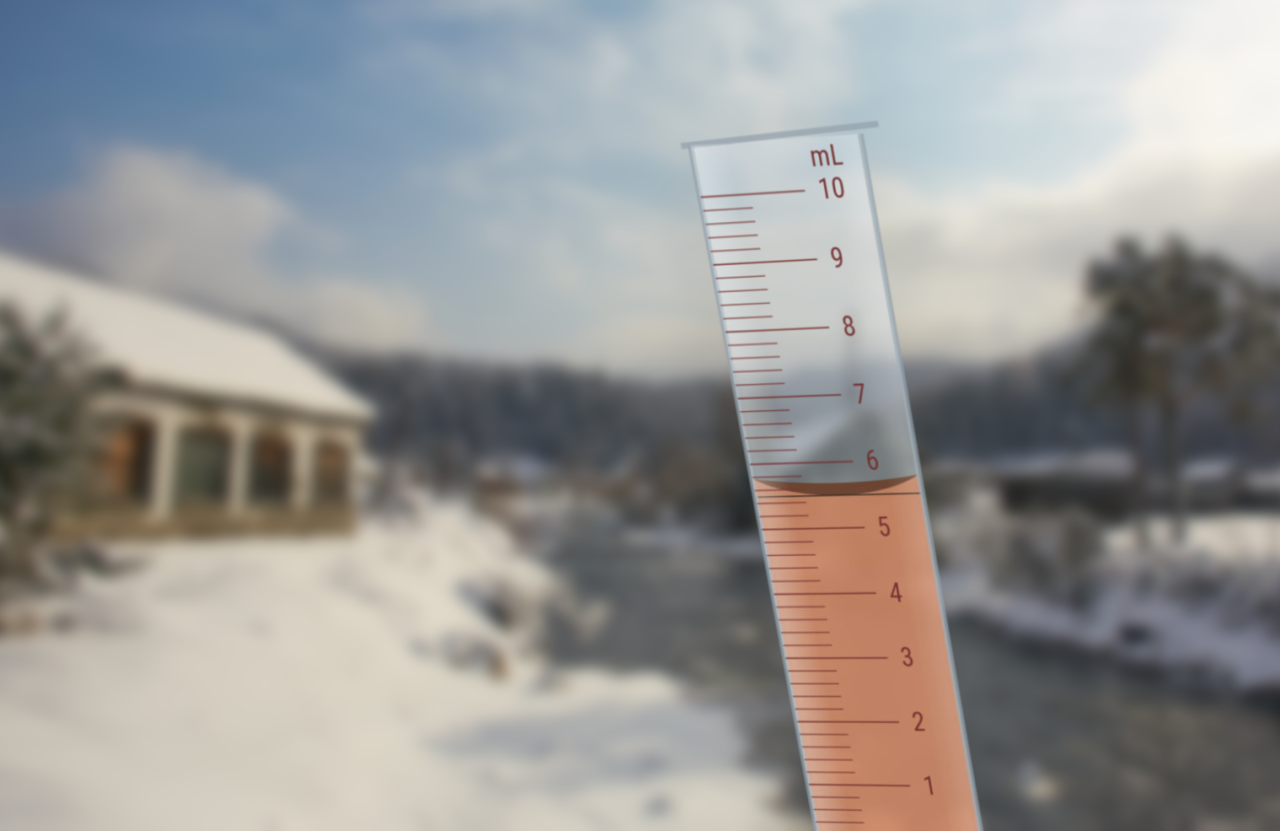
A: 5.5 mL
